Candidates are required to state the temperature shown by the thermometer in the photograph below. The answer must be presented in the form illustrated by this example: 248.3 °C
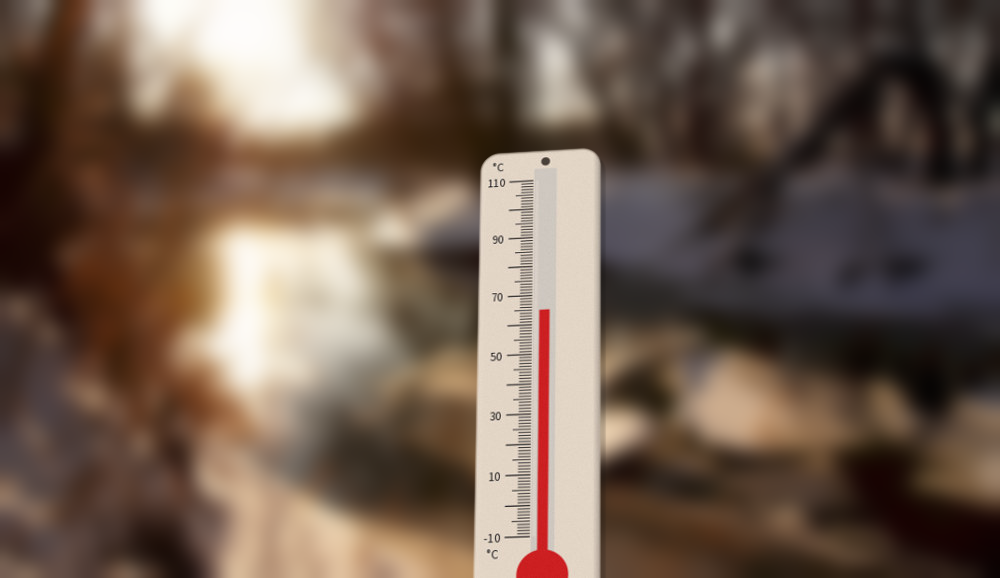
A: 65 °C
